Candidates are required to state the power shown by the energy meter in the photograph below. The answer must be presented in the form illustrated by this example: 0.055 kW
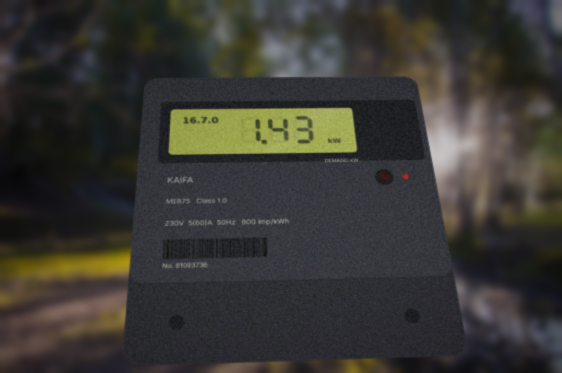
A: 1.43 kW
